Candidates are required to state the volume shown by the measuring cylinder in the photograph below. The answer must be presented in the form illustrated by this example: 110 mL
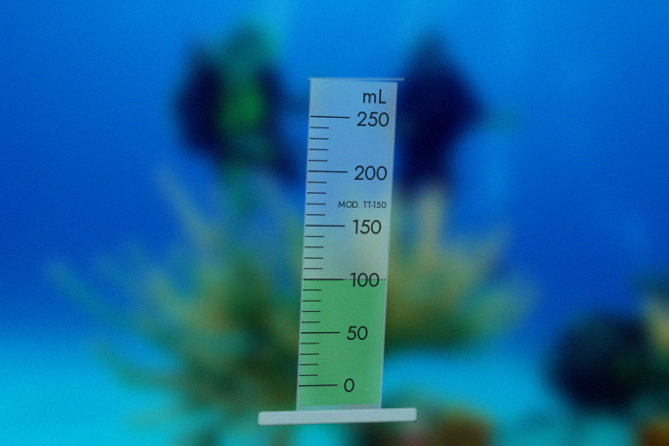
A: 100 mL
